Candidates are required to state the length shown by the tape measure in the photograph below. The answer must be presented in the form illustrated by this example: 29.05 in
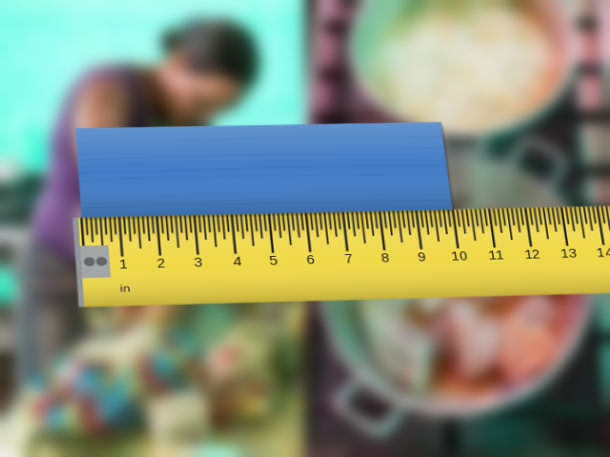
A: 10 in
